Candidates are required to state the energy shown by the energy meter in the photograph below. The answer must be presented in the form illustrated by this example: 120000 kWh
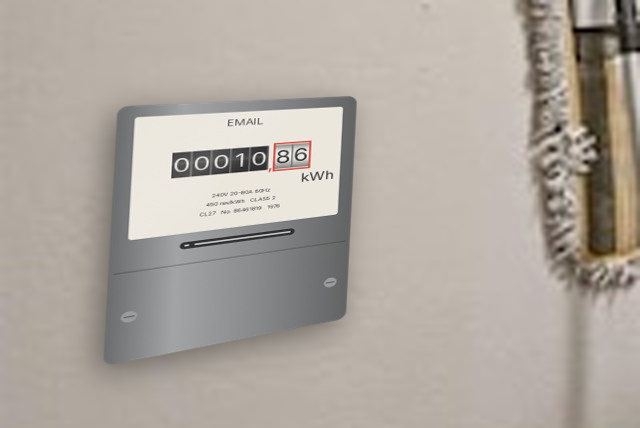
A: 10.86 kWh
